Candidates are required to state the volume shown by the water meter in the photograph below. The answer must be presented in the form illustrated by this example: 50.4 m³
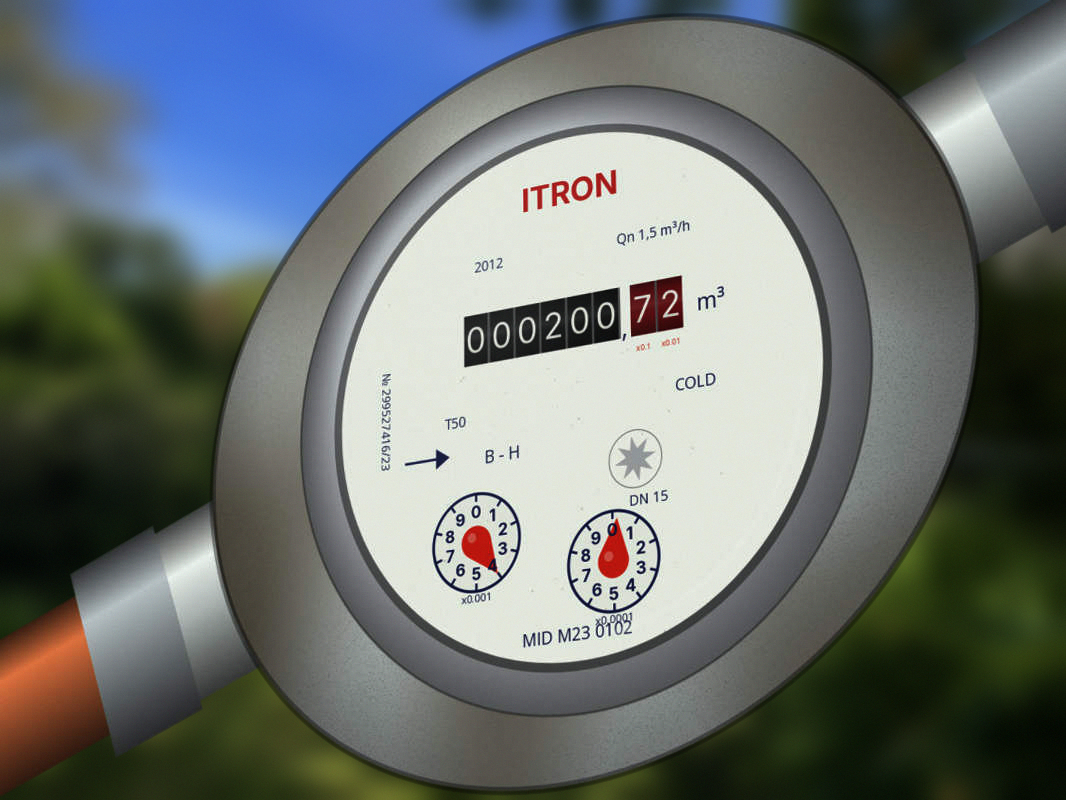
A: 200.7240 m³
